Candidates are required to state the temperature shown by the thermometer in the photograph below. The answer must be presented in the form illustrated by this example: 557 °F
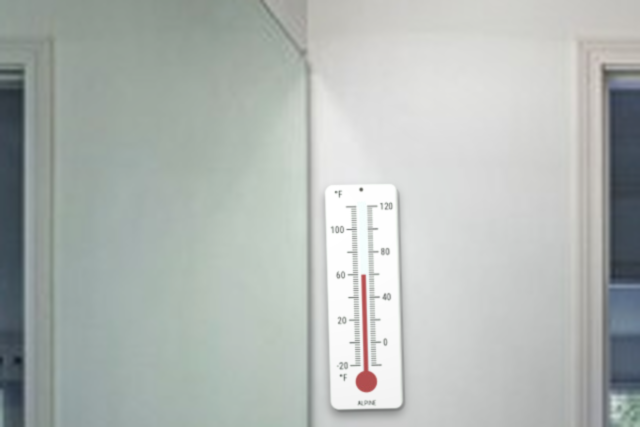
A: 60 °F
